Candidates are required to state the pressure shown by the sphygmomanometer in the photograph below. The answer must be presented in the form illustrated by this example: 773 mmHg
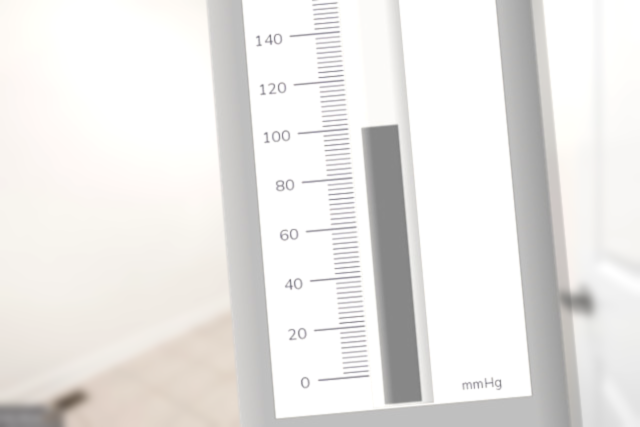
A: 100 mmHg
